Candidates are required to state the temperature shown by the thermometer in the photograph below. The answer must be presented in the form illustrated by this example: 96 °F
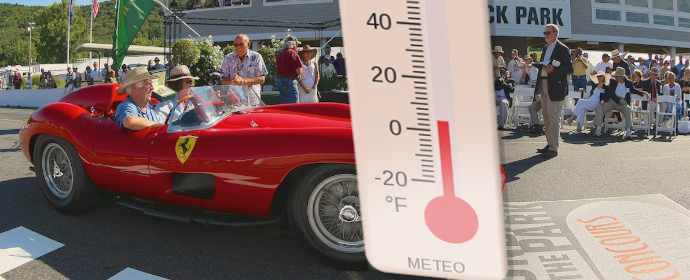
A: 4 °F
